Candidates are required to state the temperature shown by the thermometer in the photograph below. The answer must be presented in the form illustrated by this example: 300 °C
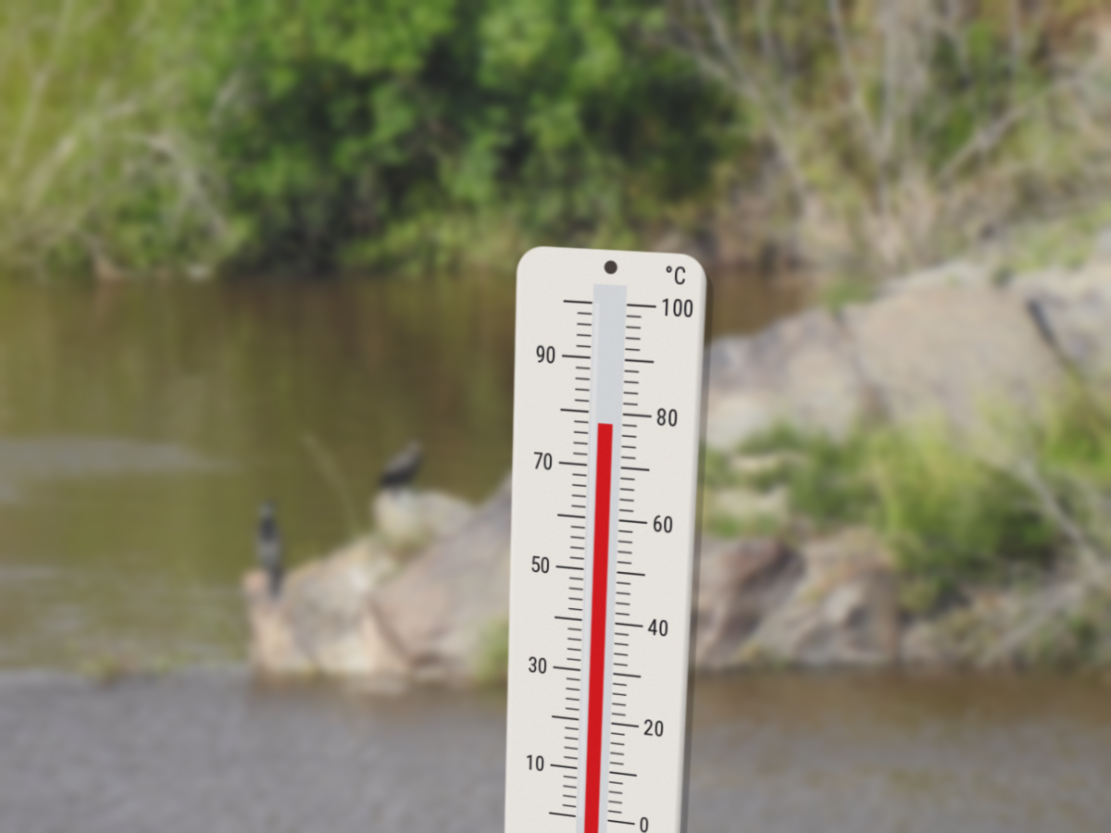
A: 78 °C
